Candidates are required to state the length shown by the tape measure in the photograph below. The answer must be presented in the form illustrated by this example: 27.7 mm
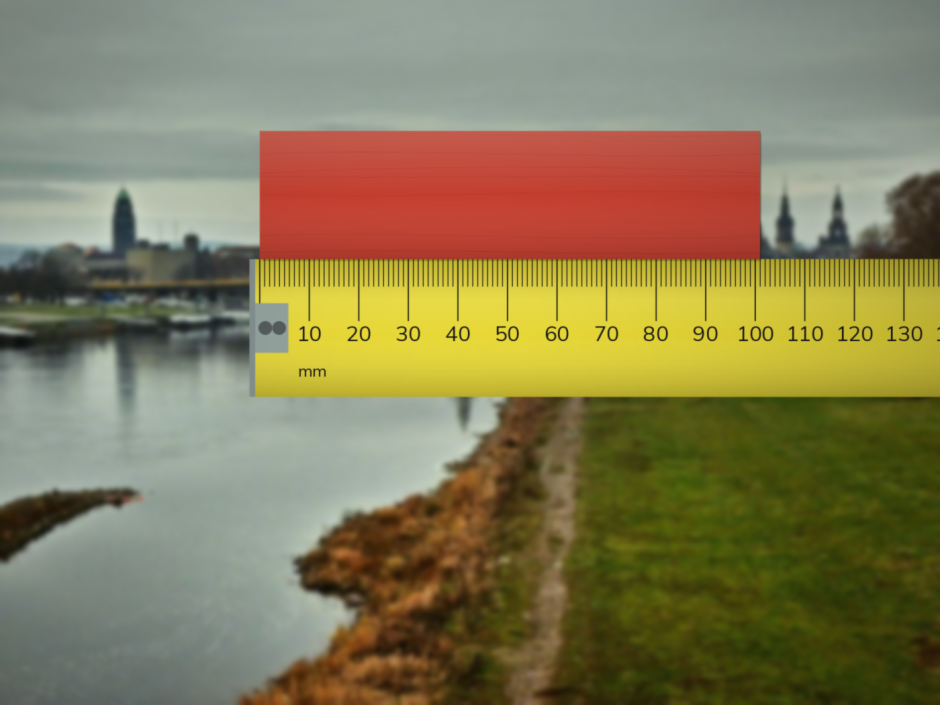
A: 101 mm
